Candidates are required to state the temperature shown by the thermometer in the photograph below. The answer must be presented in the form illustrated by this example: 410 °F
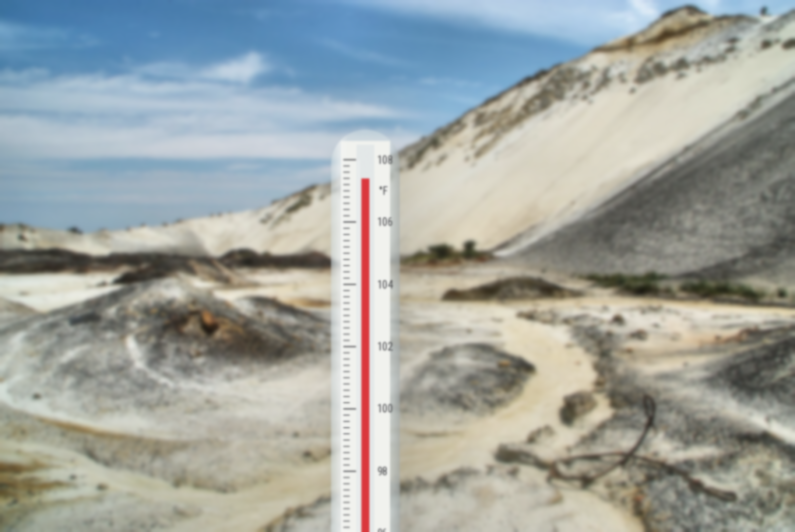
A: 107.4 °F
